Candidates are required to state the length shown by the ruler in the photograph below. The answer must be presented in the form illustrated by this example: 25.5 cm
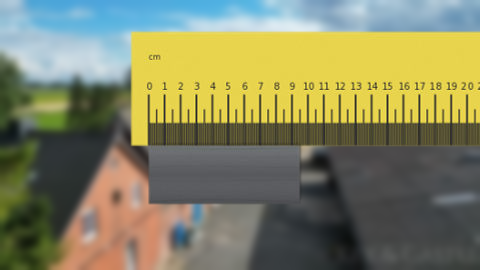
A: 9.5 cm
